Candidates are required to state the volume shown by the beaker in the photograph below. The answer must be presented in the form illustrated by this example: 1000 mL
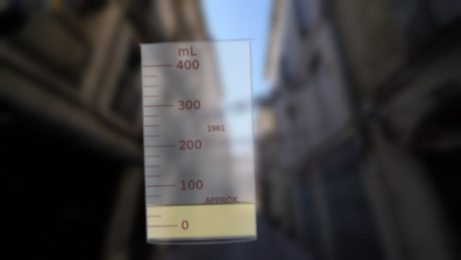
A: 50 mL
